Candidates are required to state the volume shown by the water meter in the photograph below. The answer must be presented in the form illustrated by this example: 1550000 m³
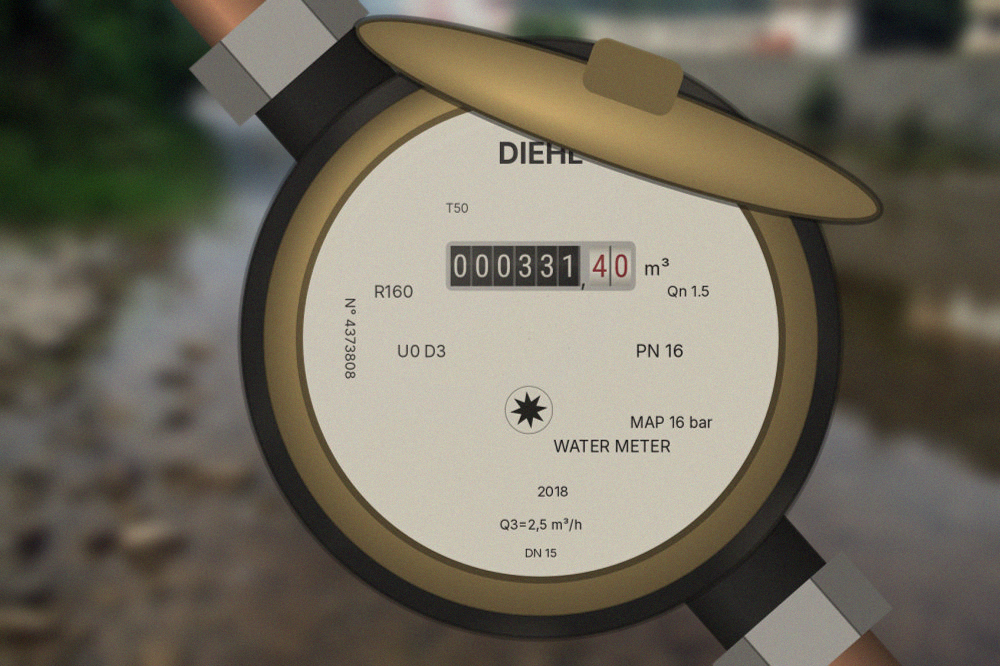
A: 331.40 m³
